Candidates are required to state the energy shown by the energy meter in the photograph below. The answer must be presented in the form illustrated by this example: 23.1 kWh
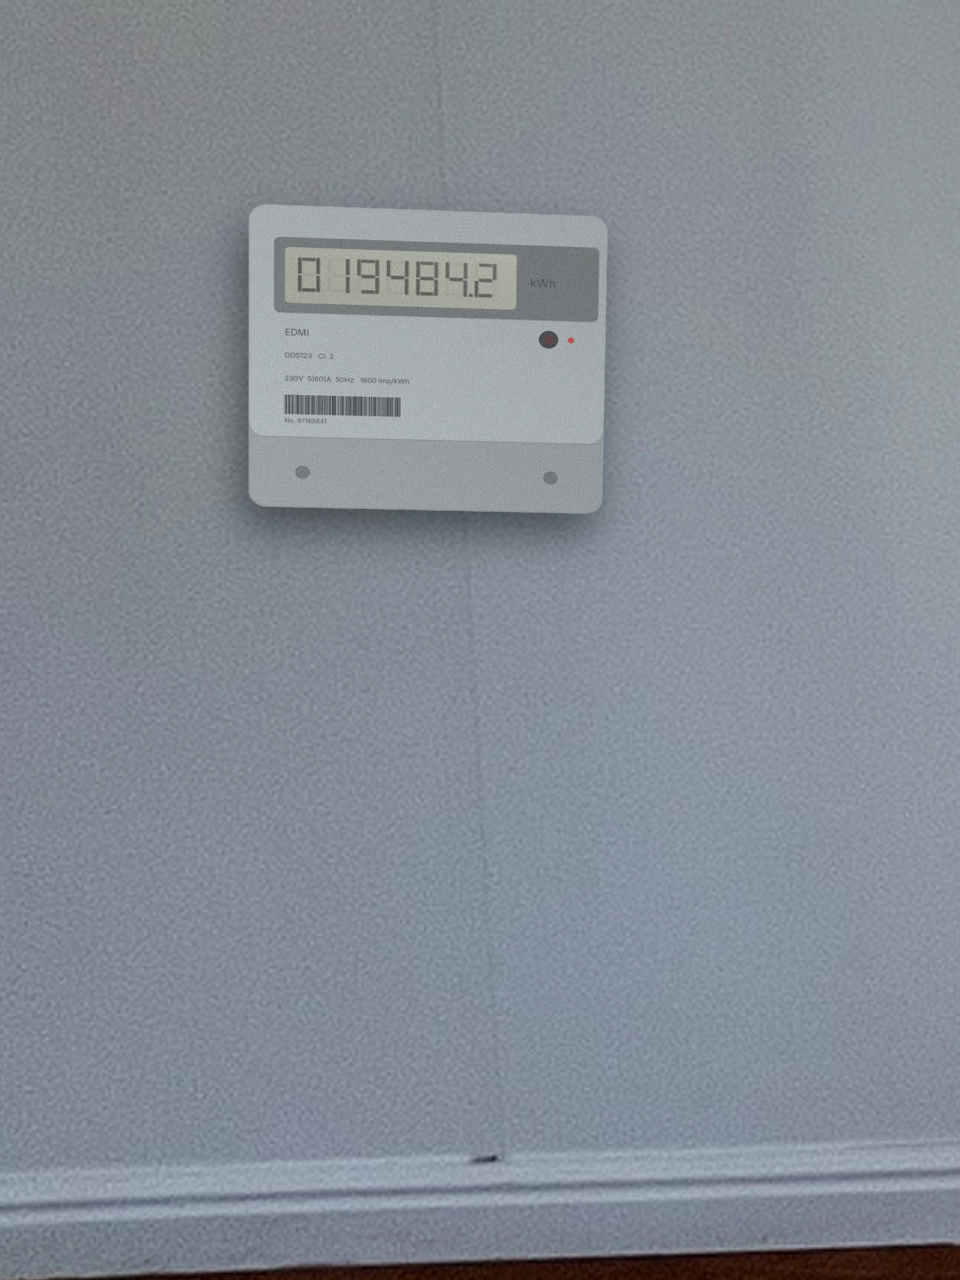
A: 19484.2 kWh
